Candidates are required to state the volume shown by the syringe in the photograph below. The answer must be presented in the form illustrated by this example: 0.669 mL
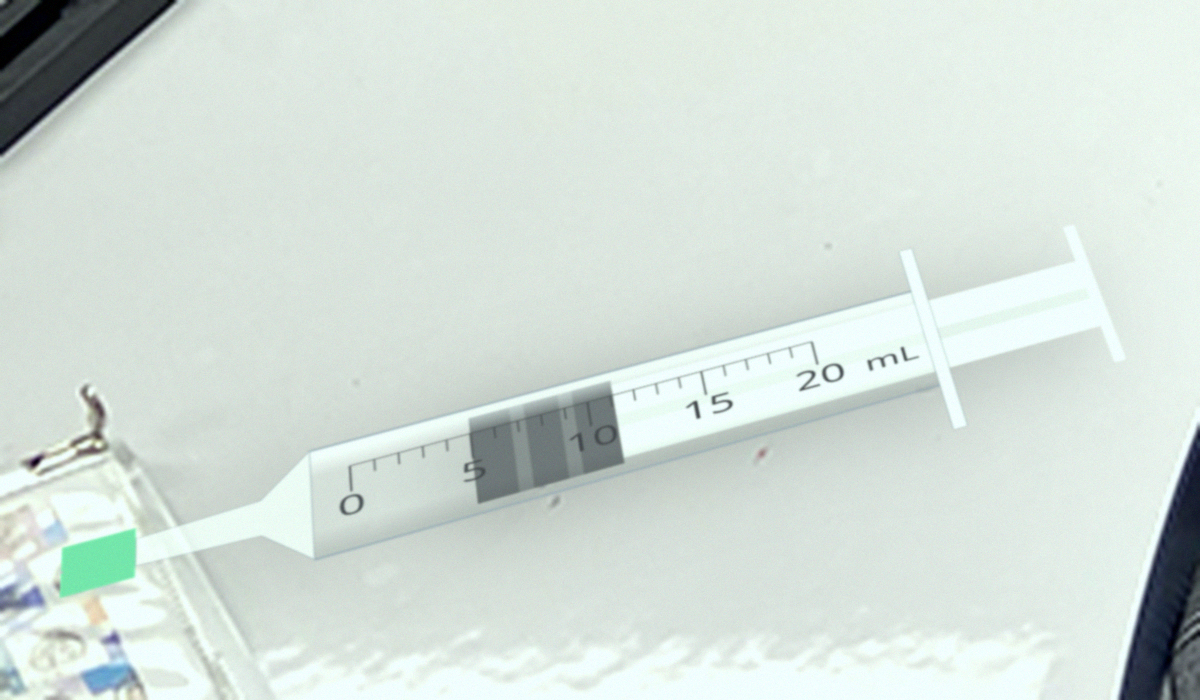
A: 5 mL
